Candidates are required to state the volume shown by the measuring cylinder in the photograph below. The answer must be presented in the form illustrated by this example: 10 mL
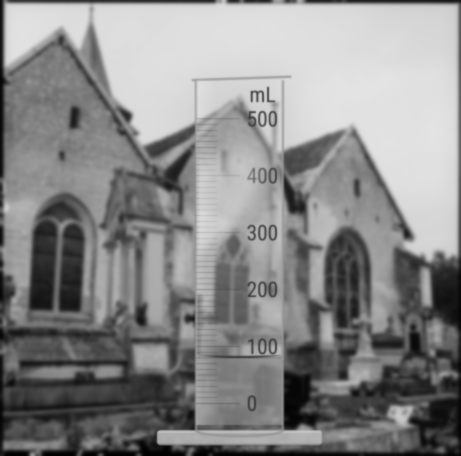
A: 80 mL
